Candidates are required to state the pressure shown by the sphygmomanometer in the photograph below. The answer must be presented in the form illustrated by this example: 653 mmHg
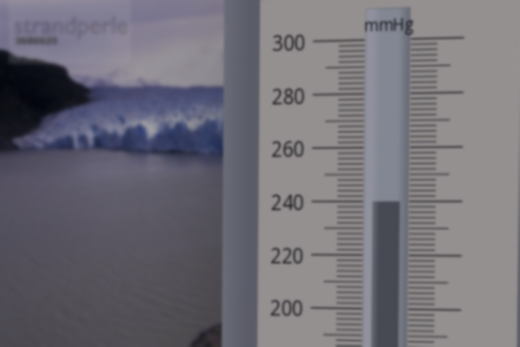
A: 240 mmHg
